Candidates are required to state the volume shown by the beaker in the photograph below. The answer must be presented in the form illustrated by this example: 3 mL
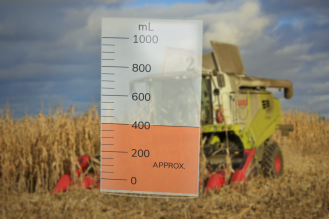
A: 400 mL
